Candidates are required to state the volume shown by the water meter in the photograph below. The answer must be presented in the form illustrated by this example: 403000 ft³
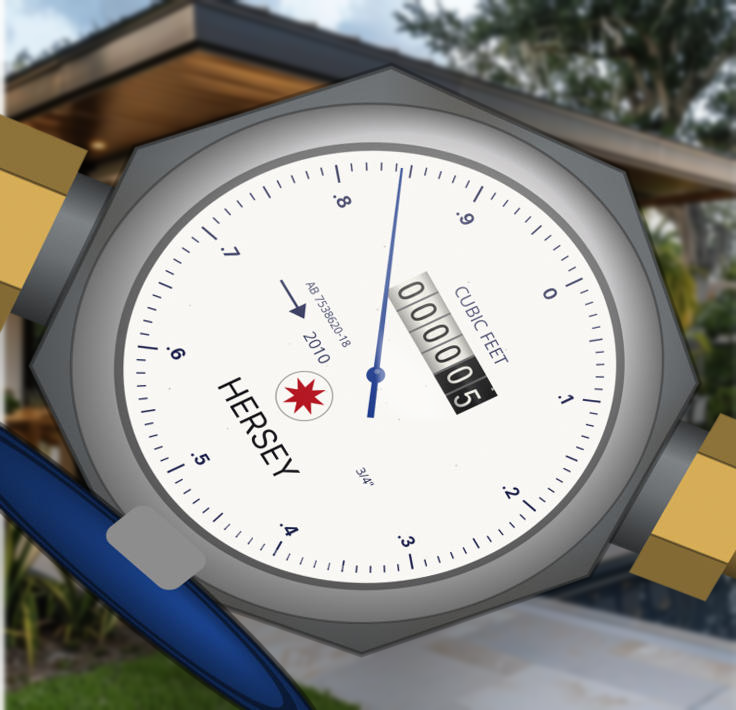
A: 4.84 ft³
